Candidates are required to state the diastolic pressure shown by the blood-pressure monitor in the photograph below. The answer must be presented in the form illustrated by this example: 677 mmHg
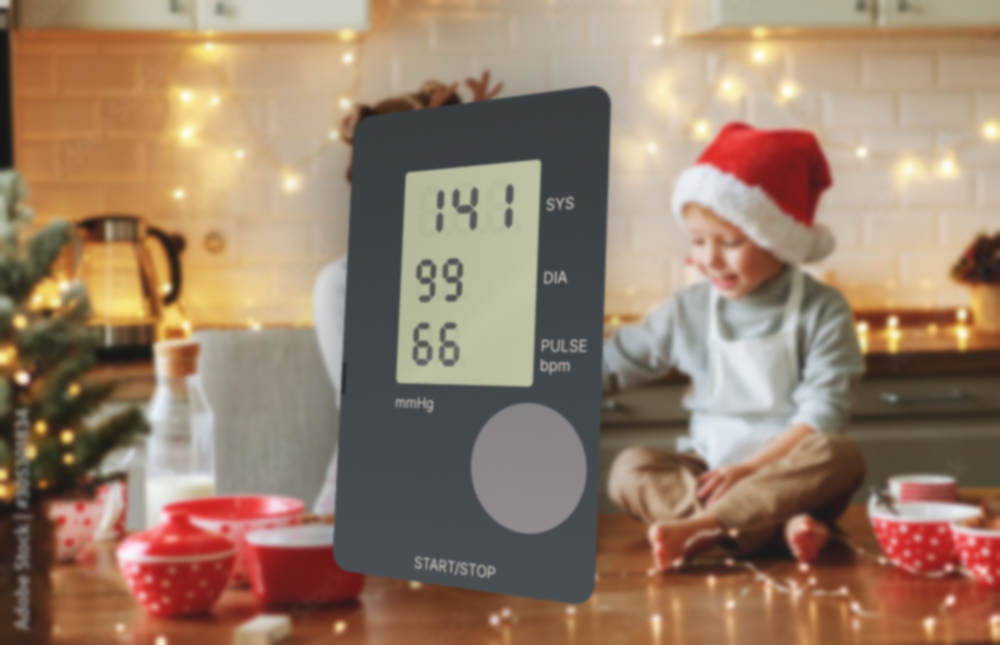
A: 99 mmHg
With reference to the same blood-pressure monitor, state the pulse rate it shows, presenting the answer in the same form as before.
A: 66 bpm
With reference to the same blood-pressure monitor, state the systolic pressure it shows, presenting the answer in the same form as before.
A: 141 mmHg
